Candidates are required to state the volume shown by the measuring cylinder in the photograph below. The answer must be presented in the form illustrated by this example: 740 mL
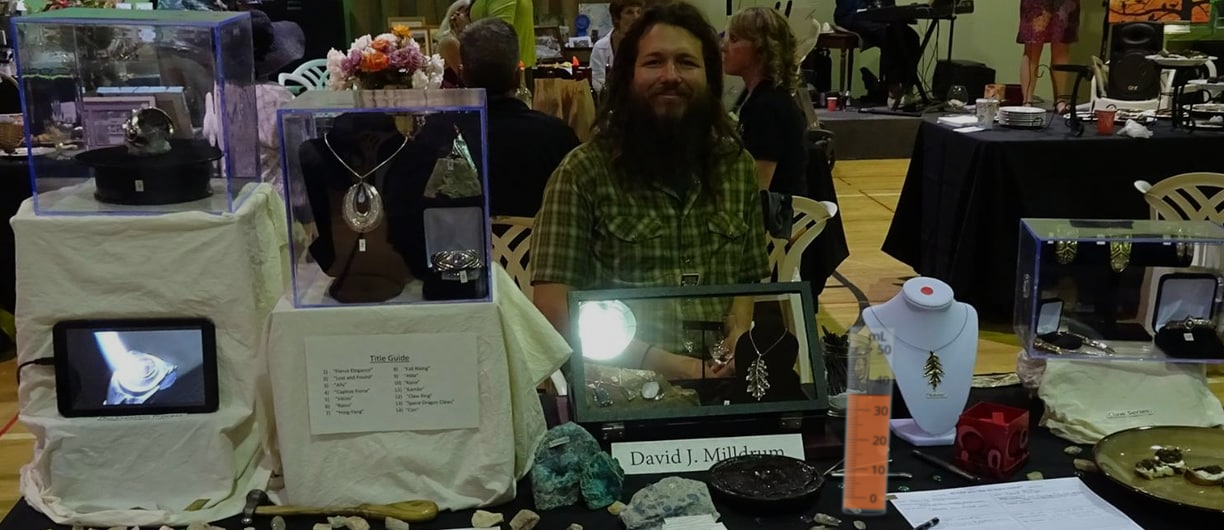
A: 35 mL
